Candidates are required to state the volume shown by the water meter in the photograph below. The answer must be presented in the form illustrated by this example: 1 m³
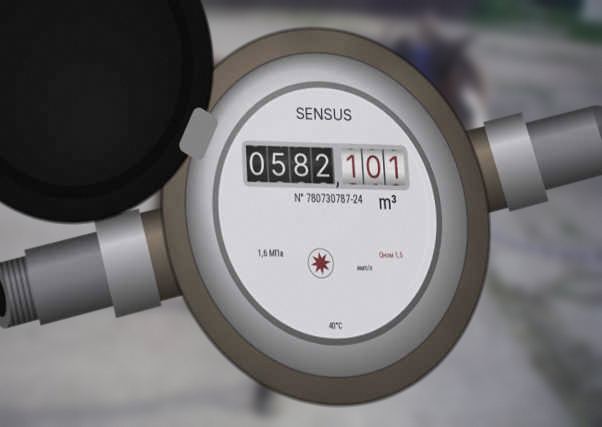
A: 582.101 m³
